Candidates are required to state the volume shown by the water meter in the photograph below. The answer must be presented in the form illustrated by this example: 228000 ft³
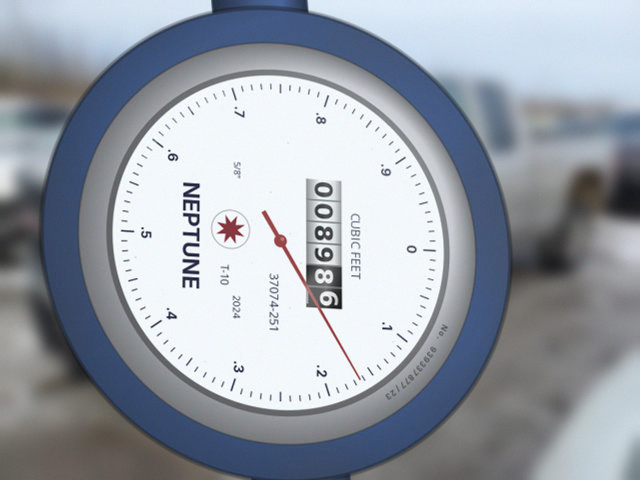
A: 8986.16 ft³
